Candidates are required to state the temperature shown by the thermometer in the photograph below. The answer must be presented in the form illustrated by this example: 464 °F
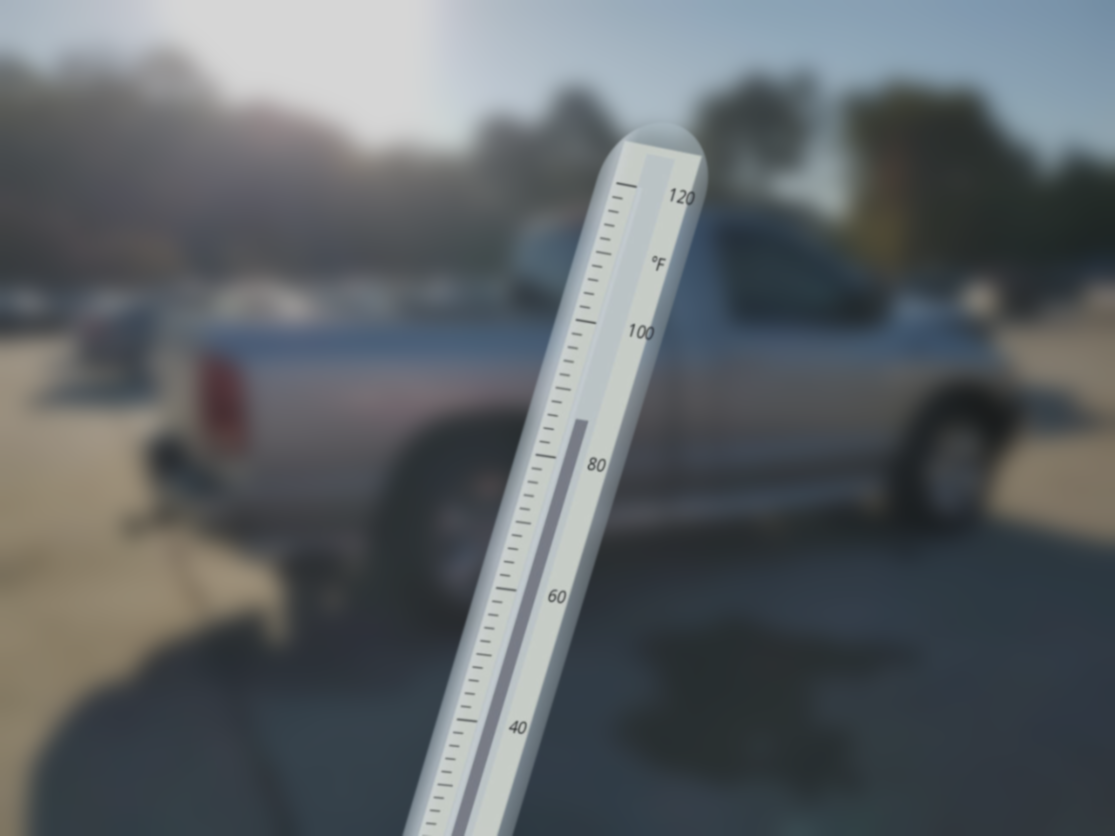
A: 86 °F
